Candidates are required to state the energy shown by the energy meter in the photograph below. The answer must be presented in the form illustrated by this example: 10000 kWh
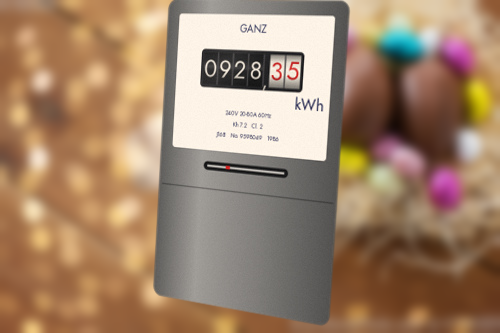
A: 928.35 kWh
